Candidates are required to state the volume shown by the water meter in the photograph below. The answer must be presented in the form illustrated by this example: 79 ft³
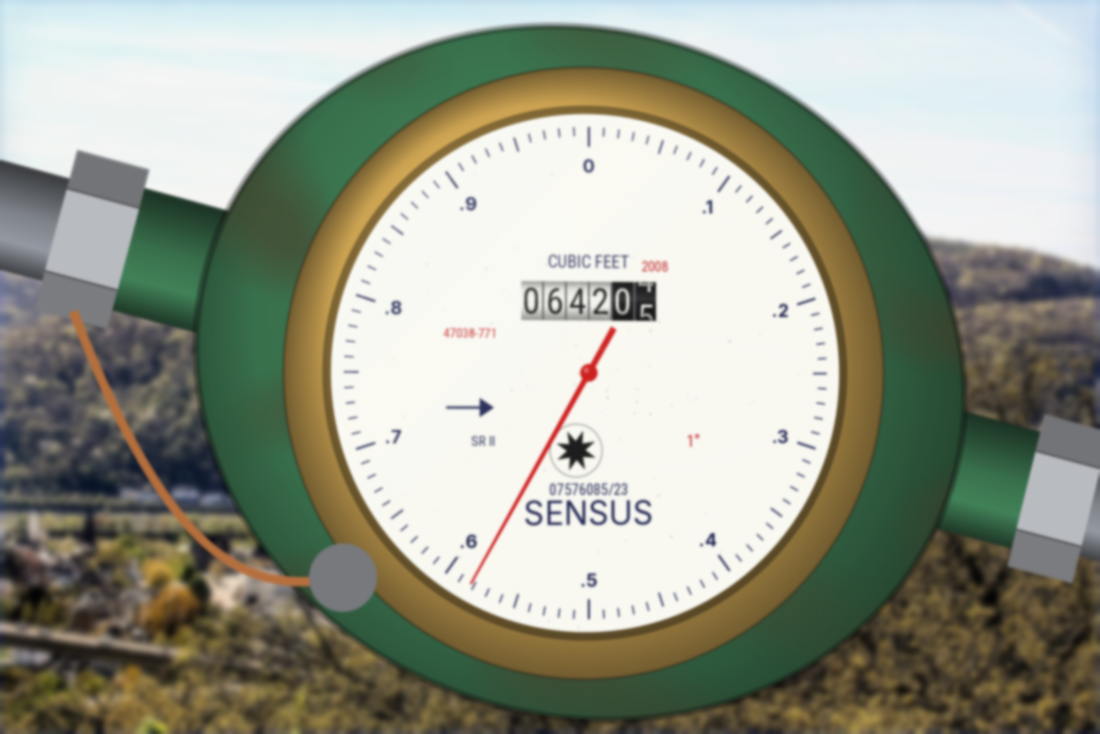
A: 64204.58 ft³
